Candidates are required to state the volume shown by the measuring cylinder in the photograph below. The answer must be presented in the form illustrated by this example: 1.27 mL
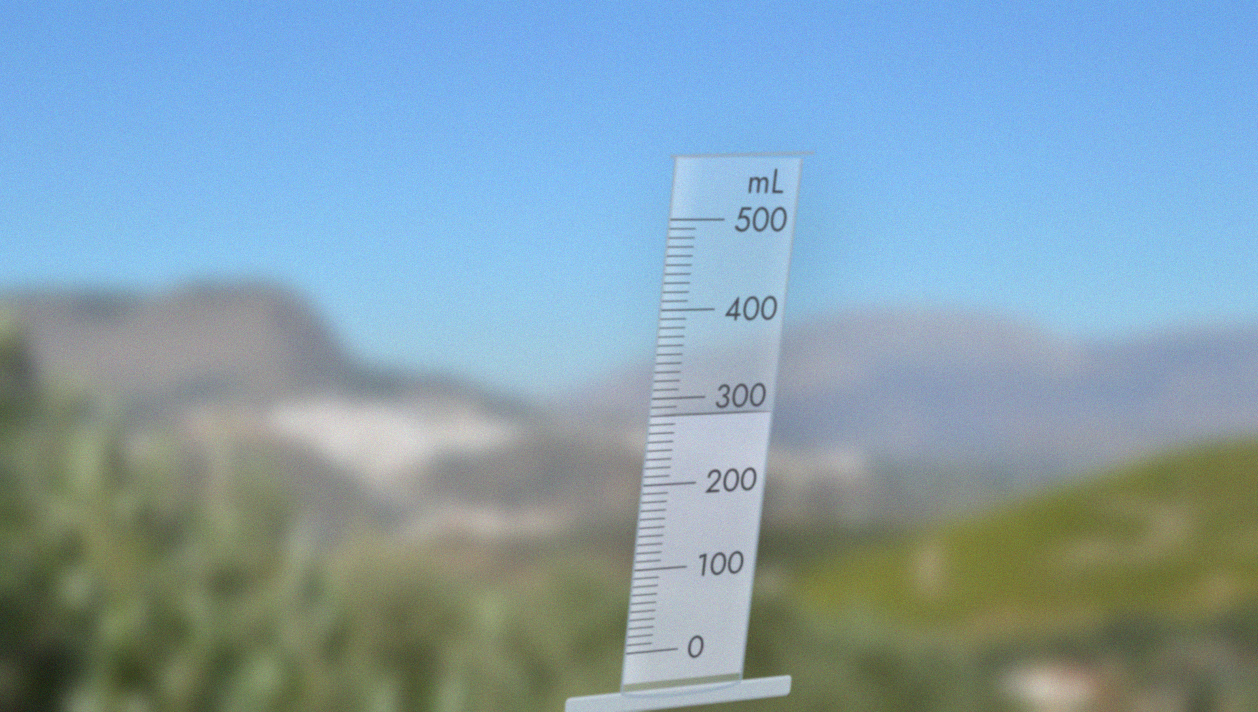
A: 280 mL
